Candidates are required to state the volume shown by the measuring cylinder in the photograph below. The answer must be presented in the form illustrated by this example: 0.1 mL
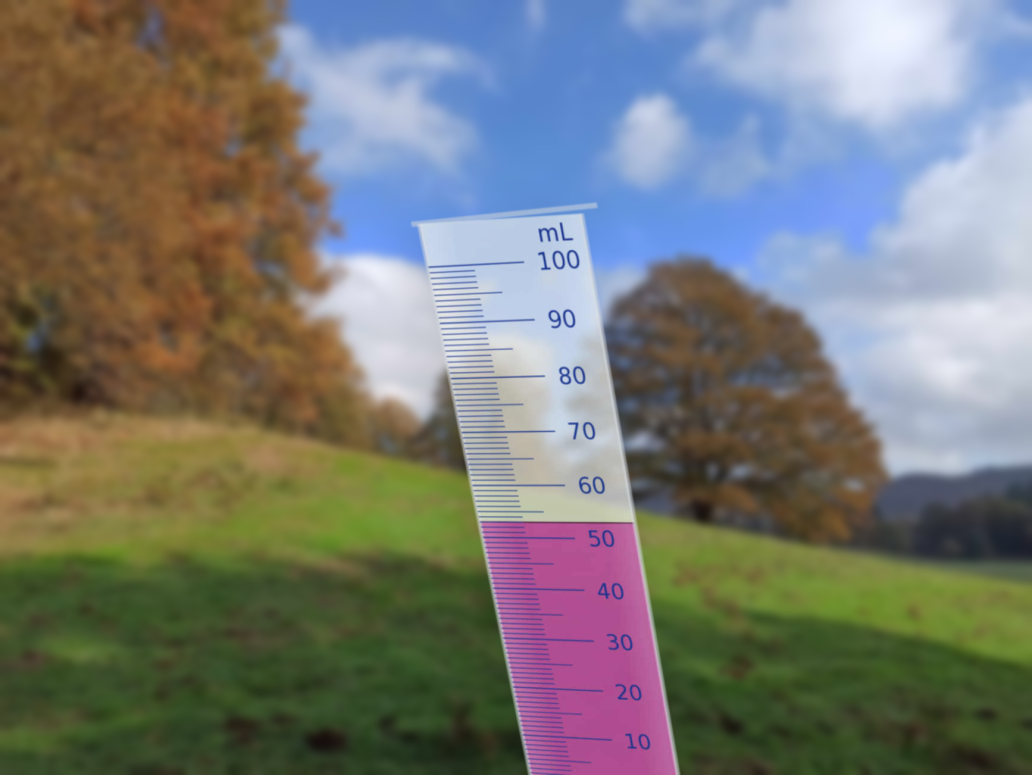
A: 53 mL
